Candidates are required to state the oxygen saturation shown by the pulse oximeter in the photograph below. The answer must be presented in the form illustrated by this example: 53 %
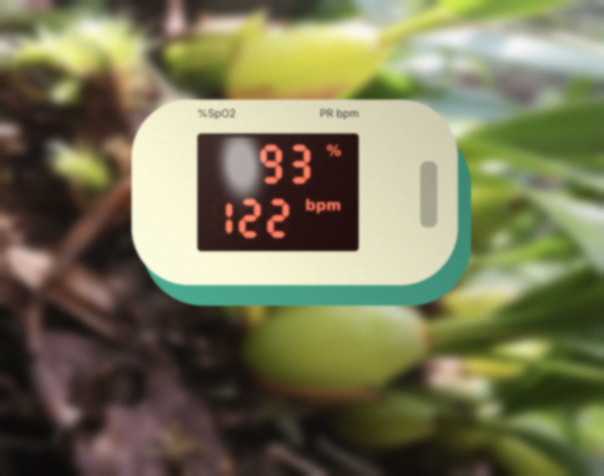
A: 93 %
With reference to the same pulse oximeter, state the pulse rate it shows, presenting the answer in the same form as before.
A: 122 bpm
